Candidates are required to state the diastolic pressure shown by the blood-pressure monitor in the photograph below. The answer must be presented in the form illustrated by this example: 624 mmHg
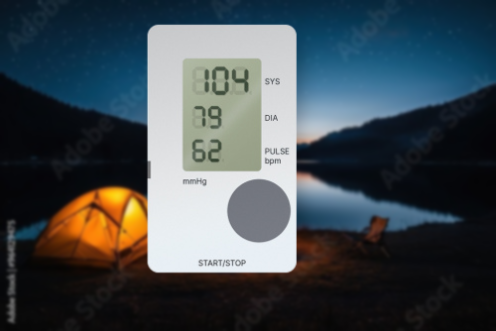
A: 79 mmHg
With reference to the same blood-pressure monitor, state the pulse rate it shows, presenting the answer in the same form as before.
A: 62 bpm
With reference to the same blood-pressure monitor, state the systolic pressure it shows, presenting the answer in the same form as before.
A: 104 mmHg
